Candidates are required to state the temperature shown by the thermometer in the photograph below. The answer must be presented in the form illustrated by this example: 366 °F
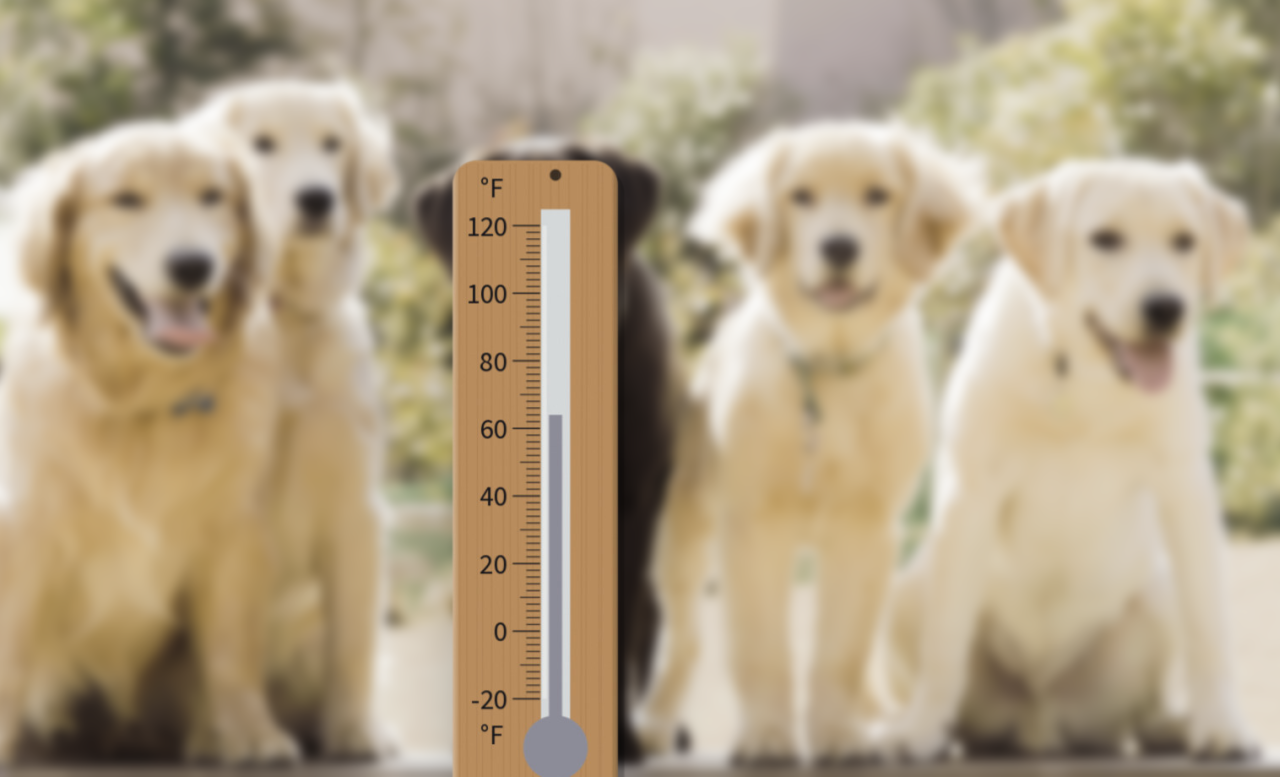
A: 64 °F
